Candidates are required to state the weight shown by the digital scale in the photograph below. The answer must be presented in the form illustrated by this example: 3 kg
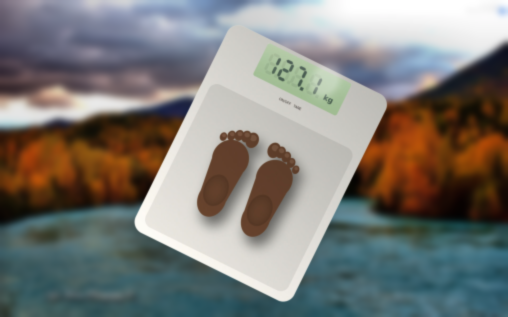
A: 127.1 kg
